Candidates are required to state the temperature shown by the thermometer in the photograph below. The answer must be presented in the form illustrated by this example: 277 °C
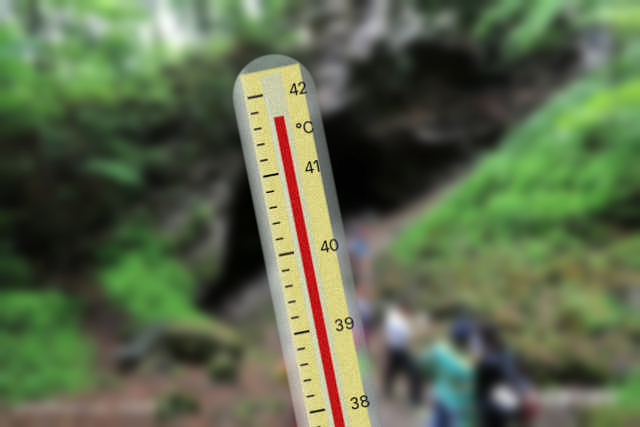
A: 41.7 °C
